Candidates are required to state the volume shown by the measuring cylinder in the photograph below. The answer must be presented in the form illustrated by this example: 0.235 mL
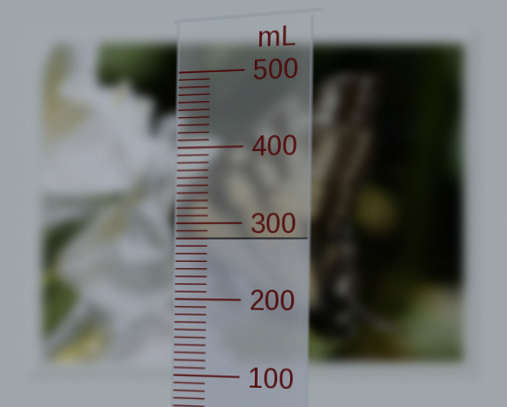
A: 280 mL
